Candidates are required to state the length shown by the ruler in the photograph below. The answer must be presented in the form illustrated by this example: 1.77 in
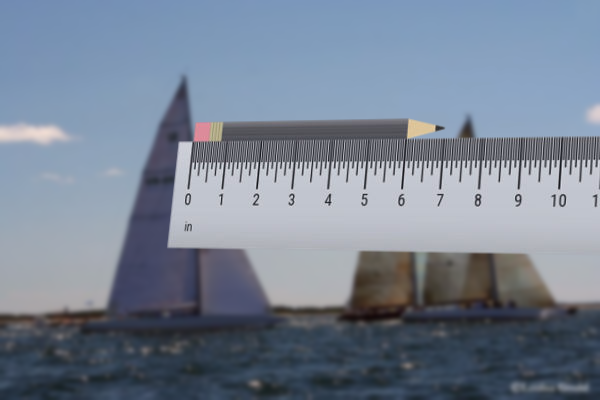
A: 7 in
